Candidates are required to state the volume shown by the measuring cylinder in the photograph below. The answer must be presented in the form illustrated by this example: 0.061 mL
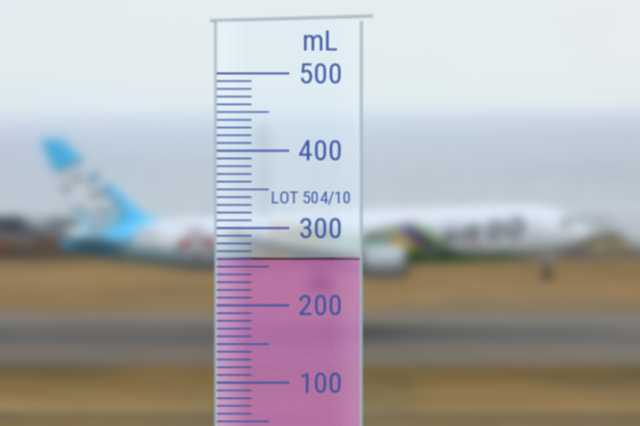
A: 260 mL
